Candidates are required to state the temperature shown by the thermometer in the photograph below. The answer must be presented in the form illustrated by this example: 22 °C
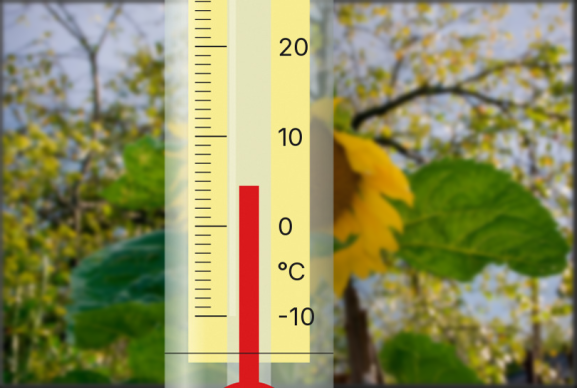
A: 4.5 °C
